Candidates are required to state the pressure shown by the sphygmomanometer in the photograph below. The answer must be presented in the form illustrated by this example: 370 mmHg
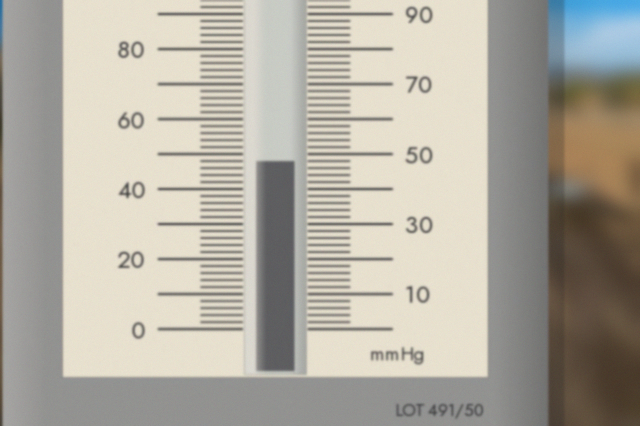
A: 48 mmHg
